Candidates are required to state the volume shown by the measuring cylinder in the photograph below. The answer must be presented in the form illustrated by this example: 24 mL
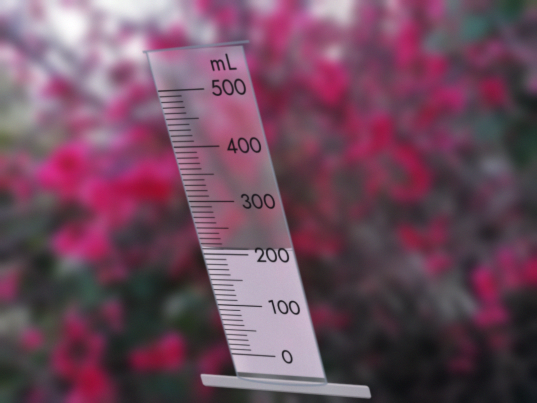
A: 210 mL
